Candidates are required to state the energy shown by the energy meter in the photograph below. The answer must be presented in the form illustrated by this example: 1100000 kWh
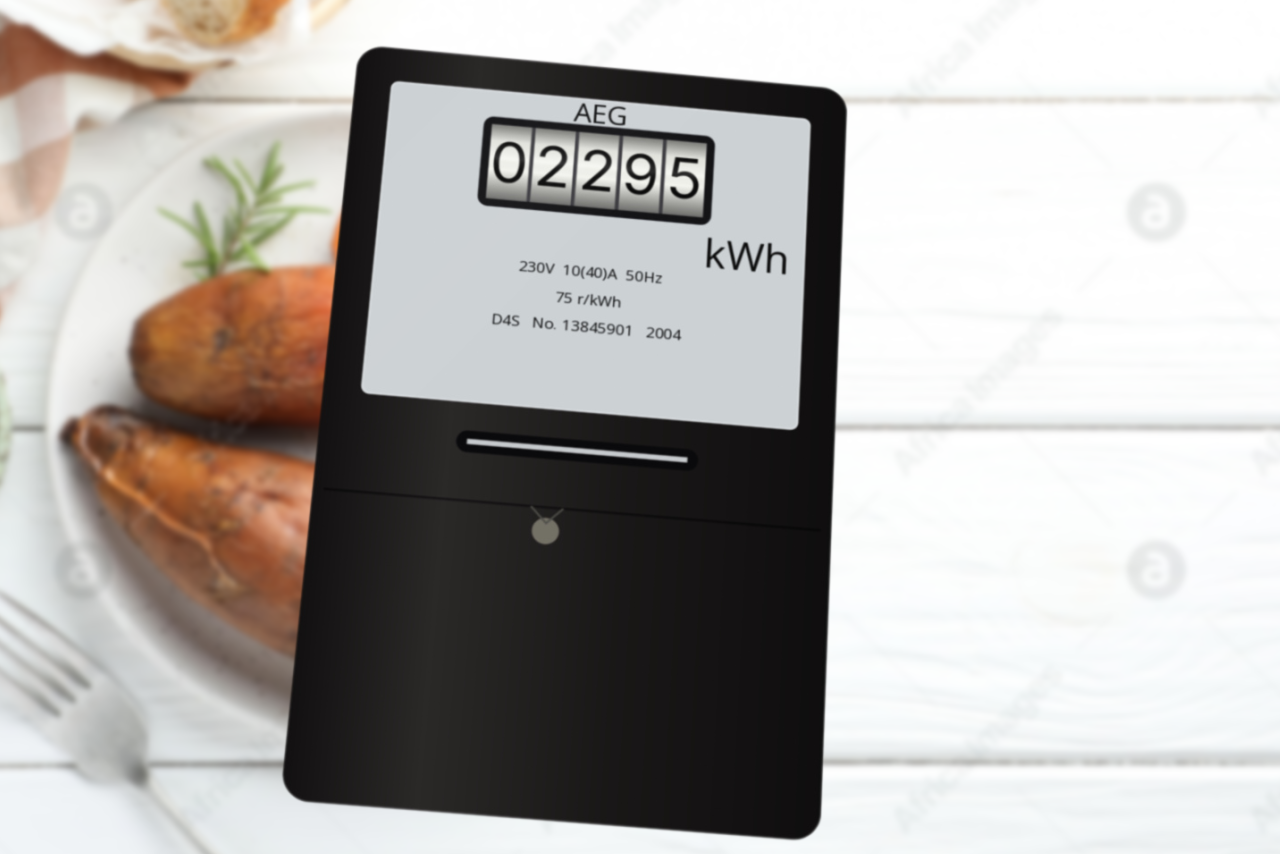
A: 2295 kWh
